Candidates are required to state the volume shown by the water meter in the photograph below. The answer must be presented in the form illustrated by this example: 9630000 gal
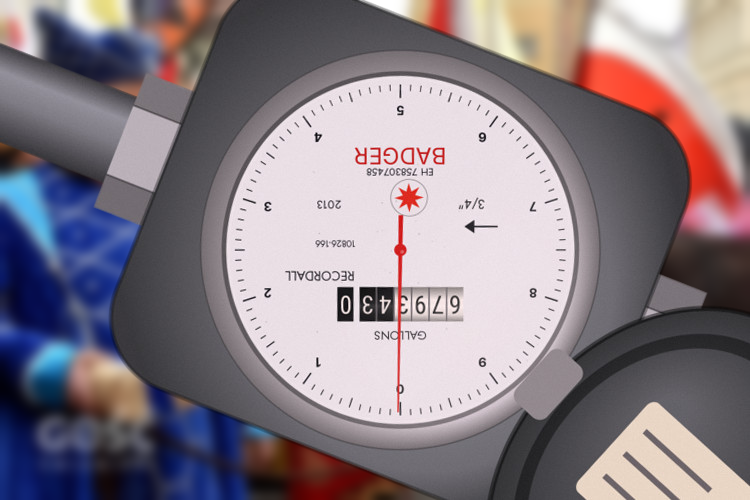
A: 6793430.0 gal
